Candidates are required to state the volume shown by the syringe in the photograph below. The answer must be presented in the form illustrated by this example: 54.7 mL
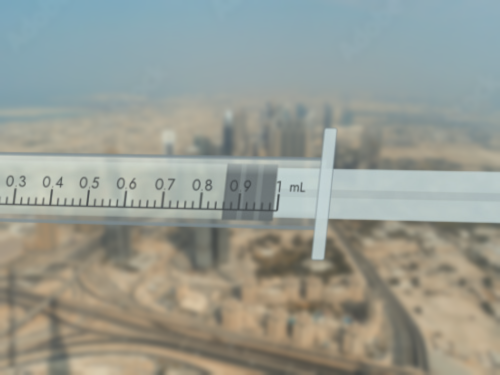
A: 0.86 mL
